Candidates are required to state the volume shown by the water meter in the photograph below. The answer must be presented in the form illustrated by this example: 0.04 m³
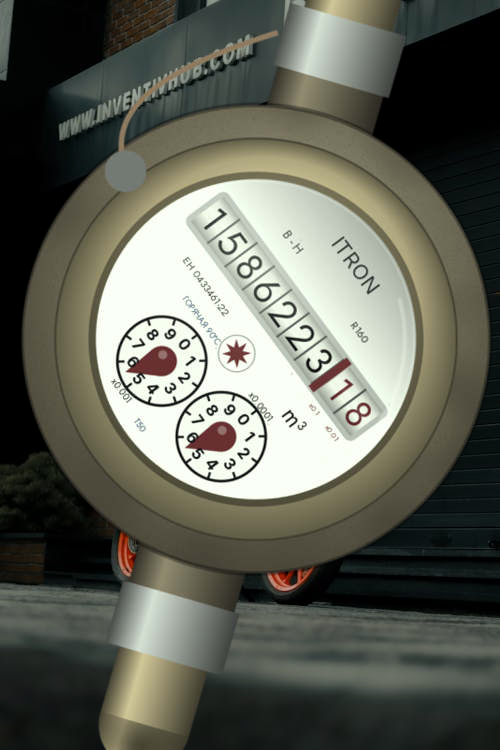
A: 1586223.1855 m³
